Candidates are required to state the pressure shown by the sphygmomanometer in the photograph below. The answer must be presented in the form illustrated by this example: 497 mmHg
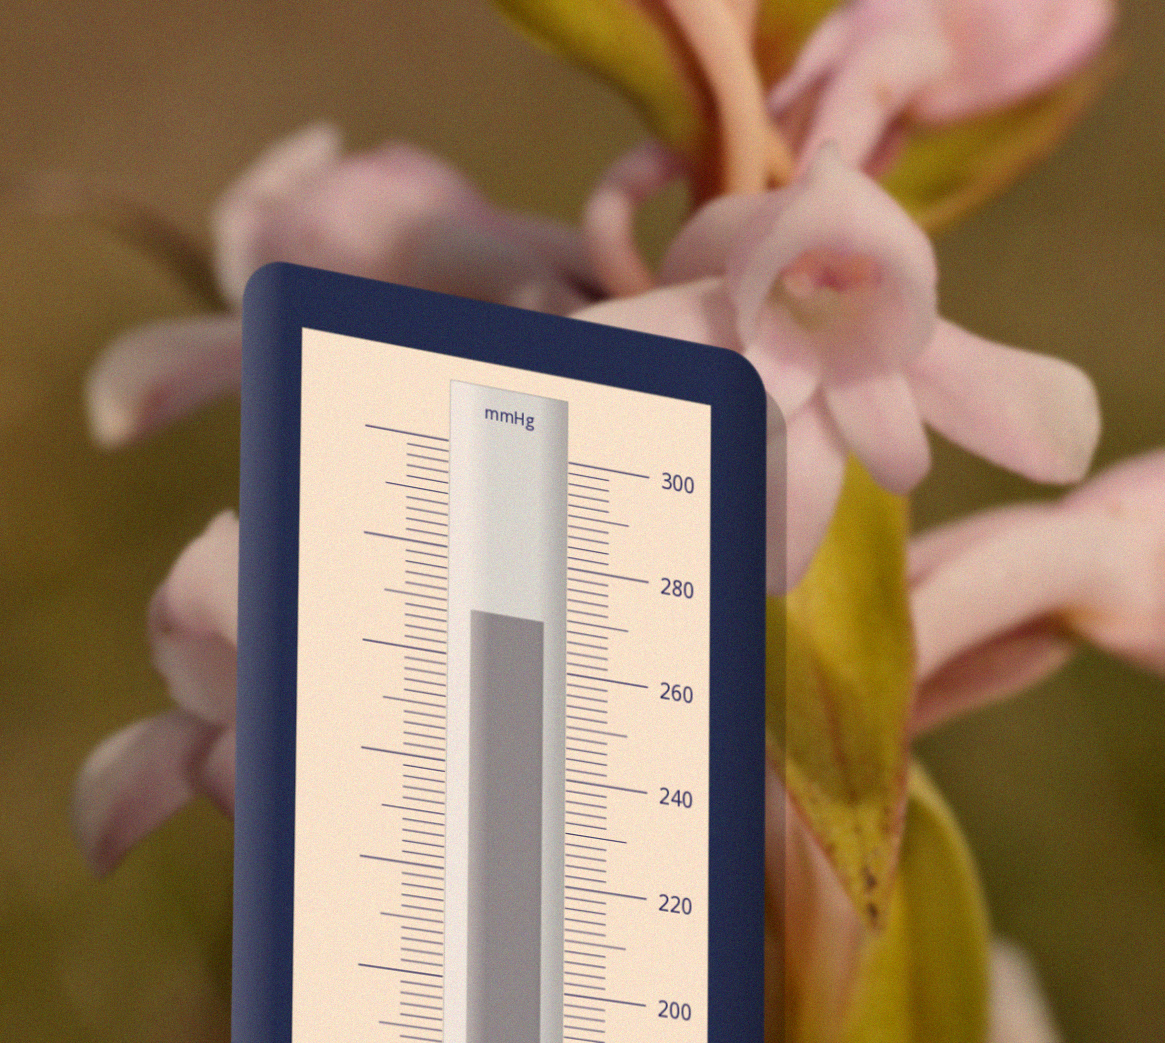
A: 269 mmHg
